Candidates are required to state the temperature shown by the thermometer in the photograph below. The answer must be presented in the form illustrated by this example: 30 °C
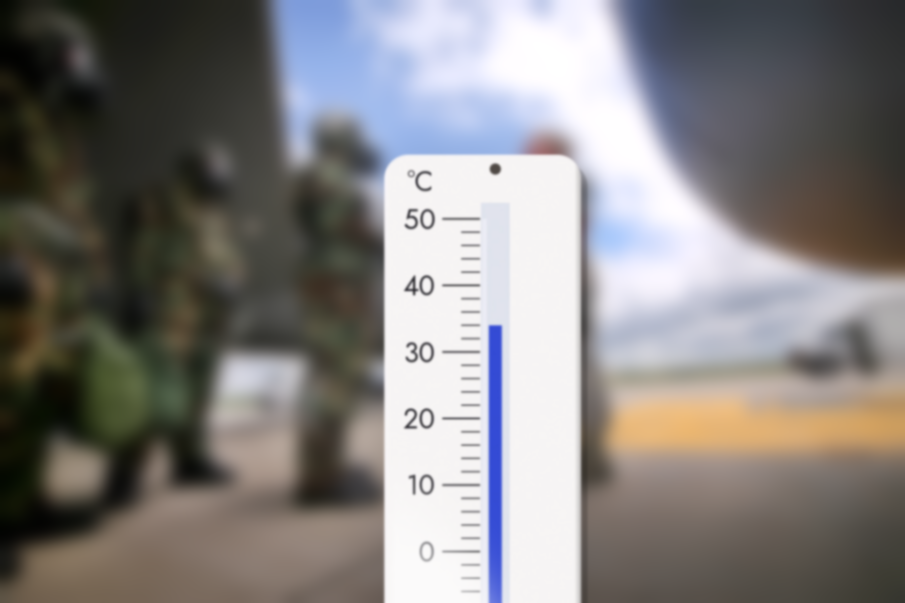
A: 34 °C
